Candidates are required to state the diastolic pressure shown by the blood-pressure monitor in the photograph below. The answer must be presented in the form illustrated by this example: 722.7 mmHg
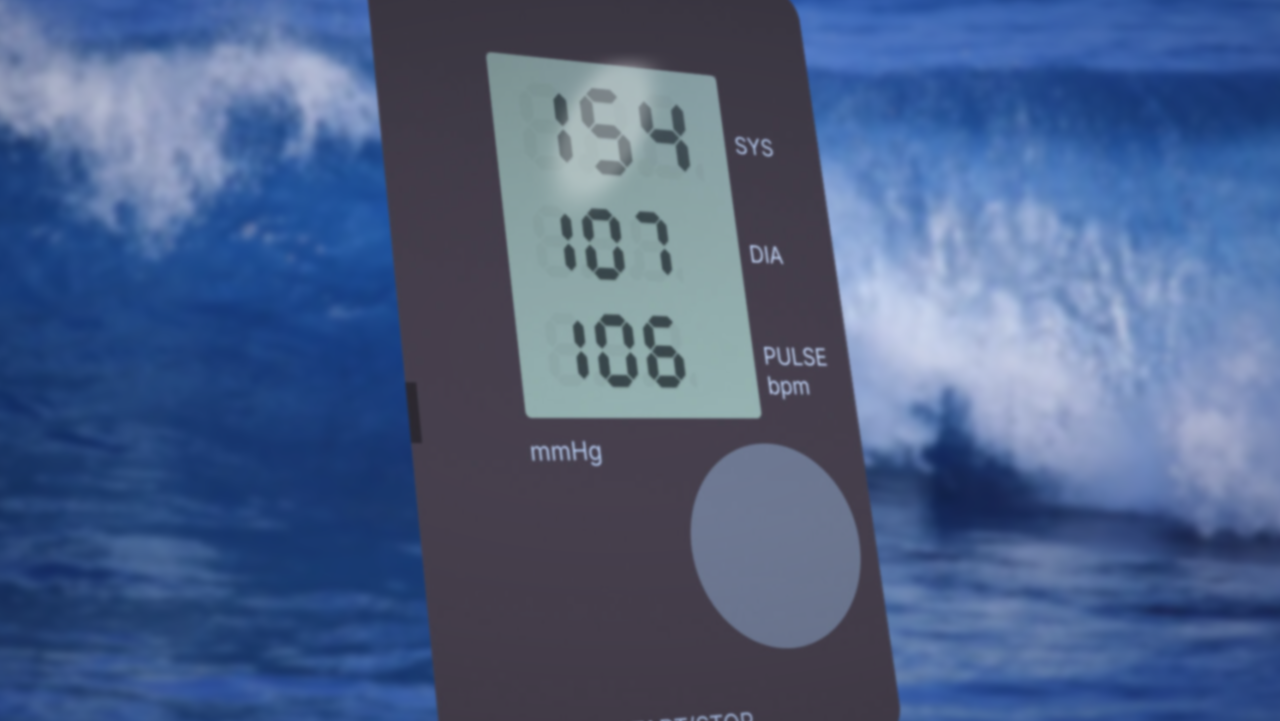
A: 107 mmHg
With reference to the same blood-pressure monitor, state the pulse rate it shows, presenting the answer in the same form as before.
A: 106 bpm
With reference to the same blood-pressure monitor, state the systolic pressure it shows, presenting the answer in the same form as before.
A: 154 mmHg
